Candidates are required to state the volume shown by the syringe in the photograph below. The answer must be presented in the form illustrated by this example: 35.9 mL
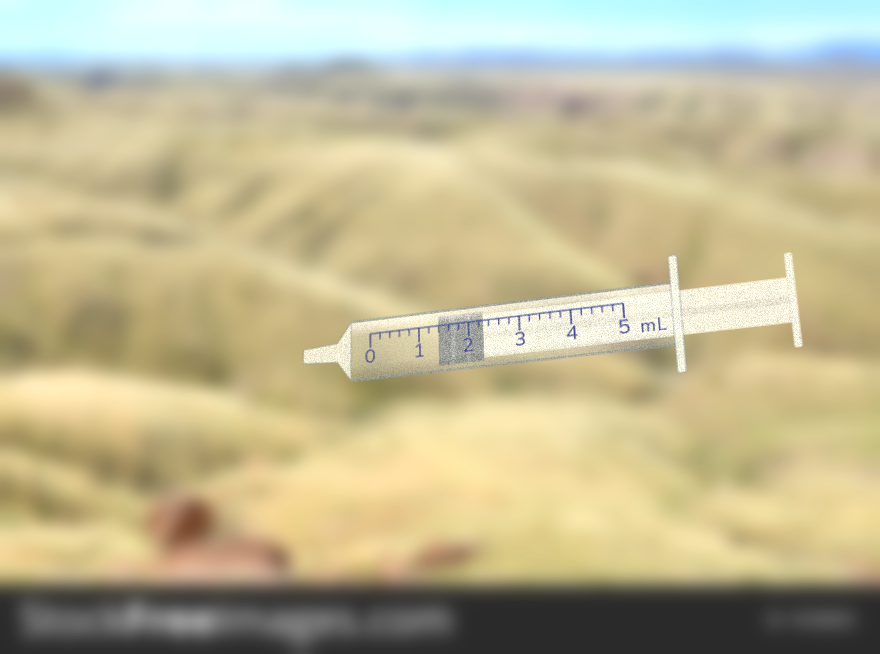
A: 1.4 mL
